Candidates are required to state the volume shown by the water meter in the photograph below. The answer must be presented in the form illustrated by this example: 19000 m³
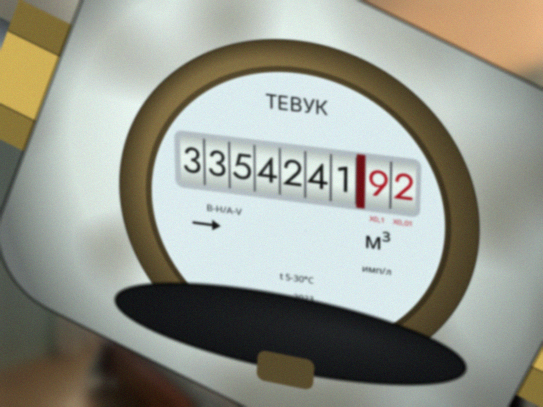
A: 3354241.92 m³
